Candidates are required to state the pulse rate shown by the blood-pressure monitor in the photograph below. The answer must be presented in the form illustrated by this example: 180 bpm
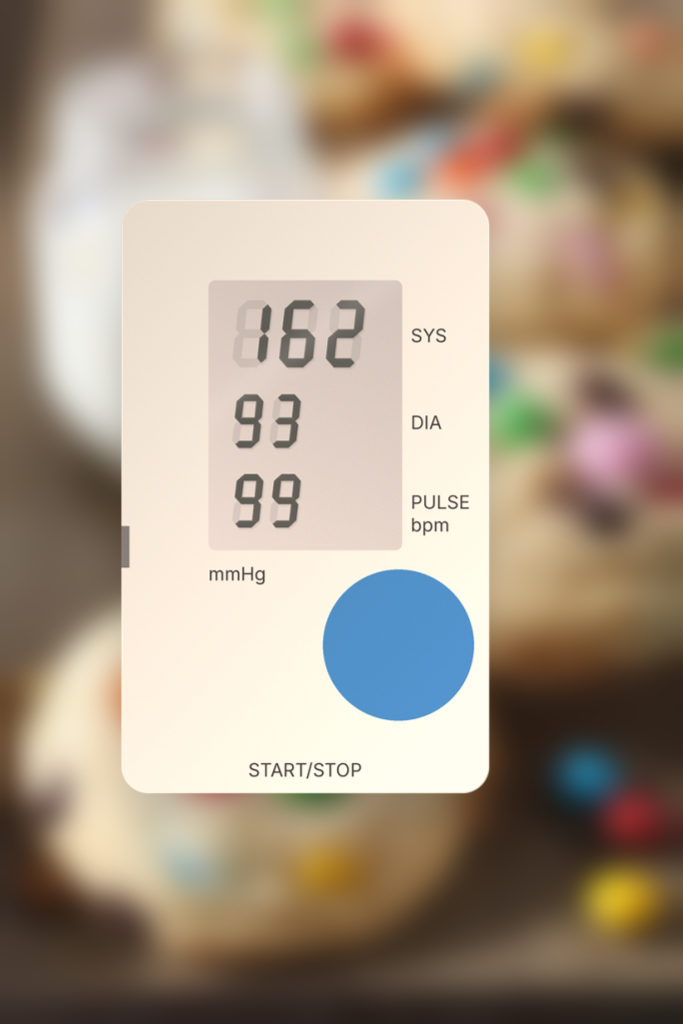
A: 99 bpm
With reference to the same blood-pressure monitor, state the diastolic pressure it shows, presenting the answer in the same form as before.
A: 93 mmHg
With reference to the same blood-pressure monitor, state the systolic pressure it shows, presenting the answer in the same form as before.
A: 162 mmHg
